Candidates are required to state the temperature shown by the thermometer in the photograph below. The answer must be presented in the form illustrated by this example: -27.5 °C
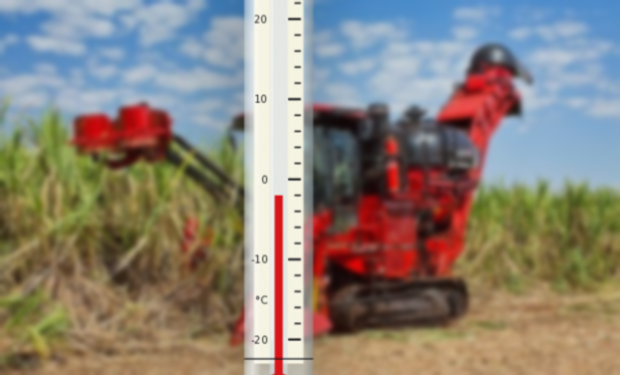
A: -2 °C
